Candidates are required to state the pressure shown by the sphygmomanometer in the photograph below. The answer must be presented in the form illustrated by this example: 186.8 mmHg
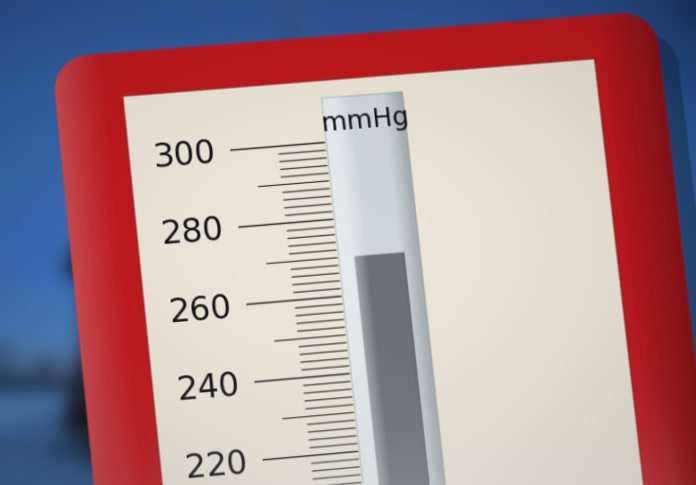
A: 270 mmHg
